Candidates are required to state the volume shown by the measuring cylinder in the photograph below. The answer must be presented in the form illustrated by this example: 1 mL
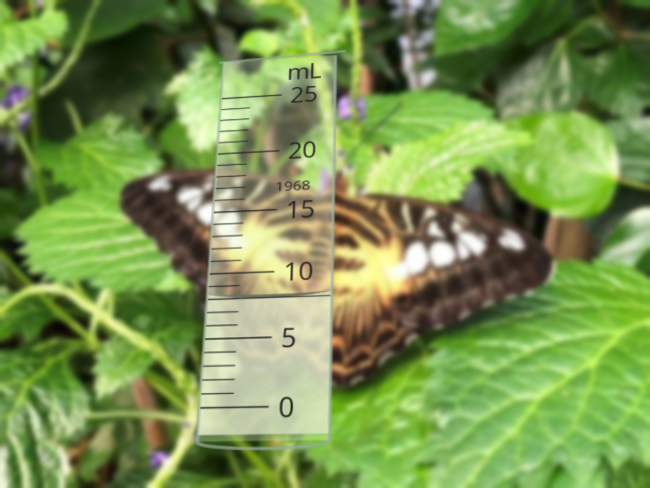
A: 8 mL
